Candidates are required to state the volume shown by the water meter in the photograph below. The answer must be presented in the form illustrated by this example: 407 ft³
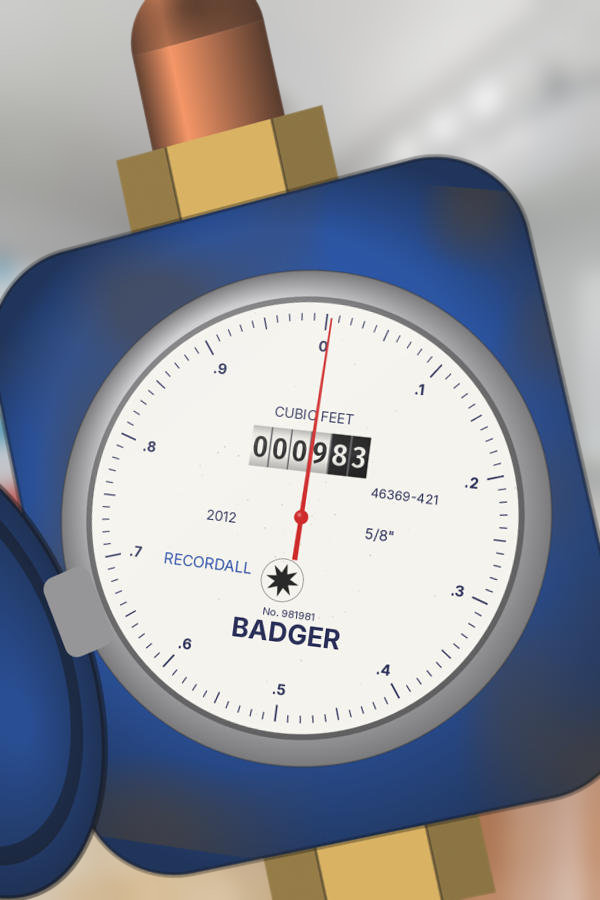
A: 983.00 ft³
